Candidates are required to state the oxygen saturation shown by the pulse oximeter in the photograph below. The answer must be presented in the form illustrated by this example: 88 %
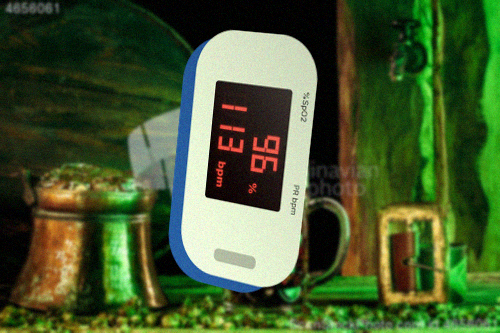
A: 96 %
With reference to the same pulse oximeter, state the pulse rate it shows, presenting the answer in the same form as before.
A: 113 bpm
